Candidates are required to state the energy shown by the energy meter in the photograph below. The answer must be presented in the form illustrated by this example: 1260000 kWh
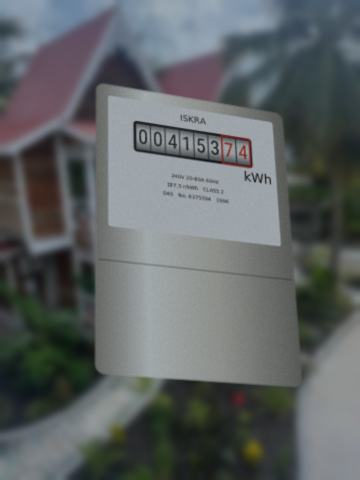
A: 4153.74 kWh
